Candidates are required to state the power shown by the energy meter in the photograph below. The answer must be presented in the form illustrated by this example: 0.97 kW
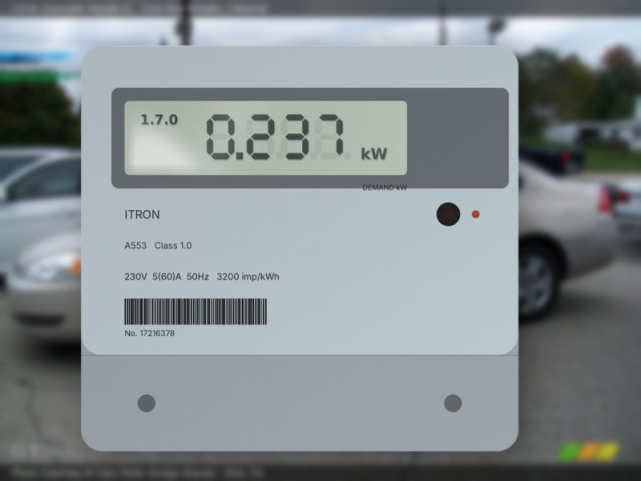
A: 0.237 kW
